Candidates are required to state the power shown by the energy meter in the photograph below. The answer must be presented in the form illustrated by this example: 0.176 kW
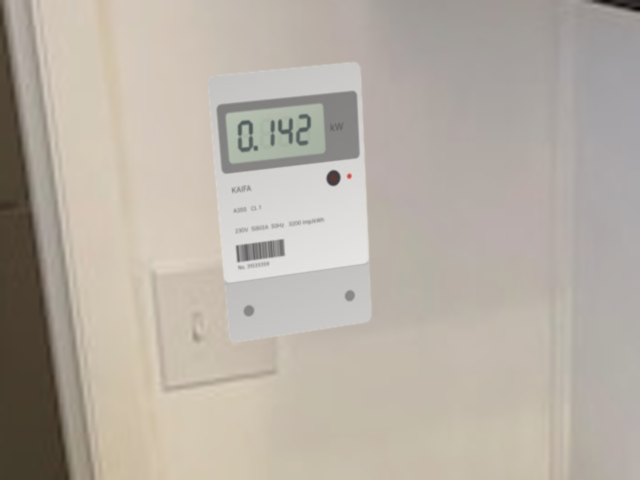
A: 0.142 kW
